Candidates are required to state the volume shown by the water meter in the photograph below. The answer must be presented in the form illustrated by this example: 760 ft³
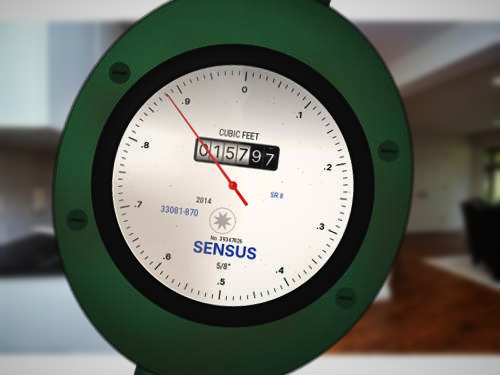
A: 15796.88 ft³
